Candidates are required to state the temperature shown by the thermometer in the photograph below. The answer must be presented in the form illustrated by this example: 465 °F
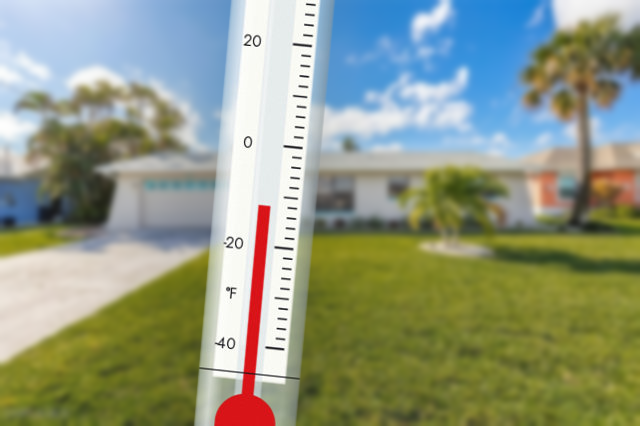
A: -12 °F
